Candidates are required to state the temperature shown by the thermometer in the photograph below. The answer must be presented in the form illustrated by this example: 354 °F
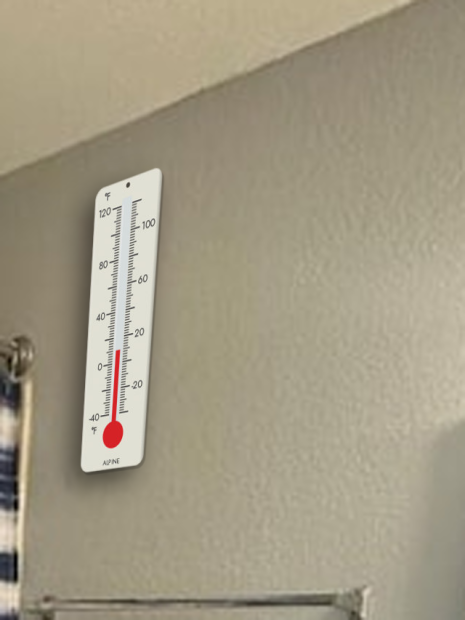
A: 10 °F
